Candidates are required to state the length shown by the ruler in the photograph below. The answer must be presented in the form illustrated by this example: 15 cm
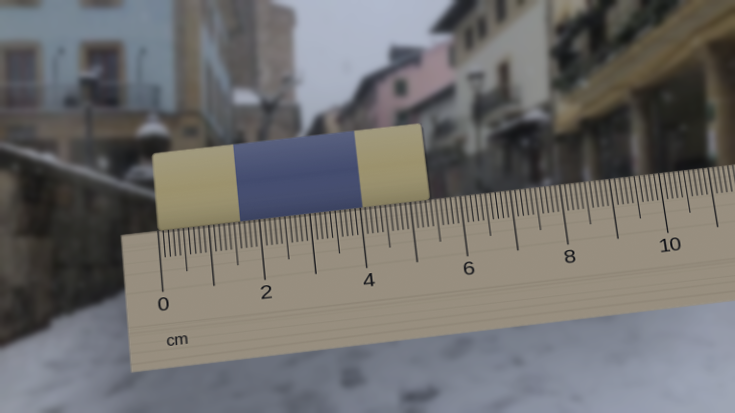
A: 5.4 cm
